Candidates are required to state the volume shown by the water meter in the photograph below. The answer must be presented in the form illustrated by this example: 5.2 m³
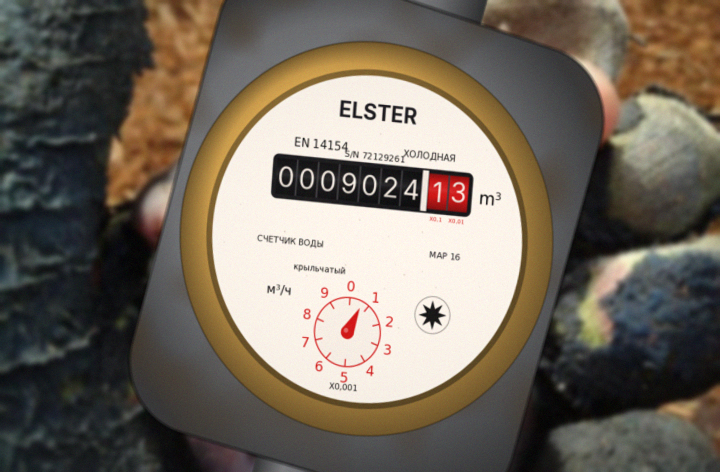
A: 9024.130 m³
